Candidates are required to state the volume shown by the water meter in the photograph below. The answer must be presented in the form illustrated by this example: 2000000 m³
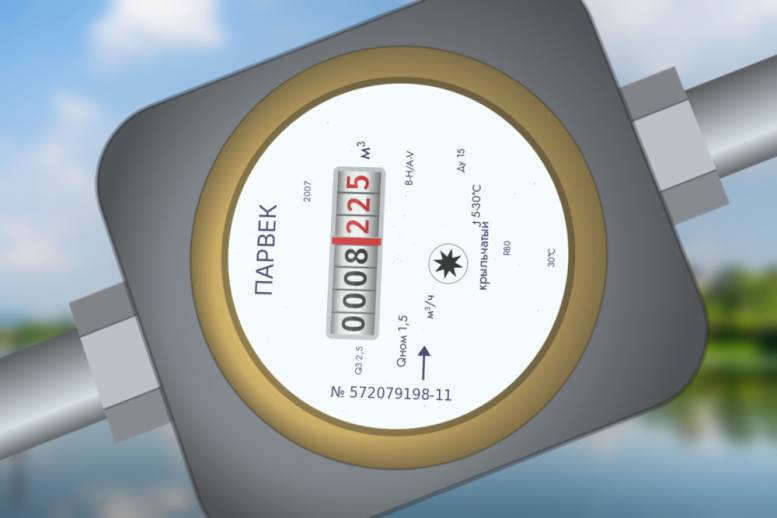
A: 8.225 m³
